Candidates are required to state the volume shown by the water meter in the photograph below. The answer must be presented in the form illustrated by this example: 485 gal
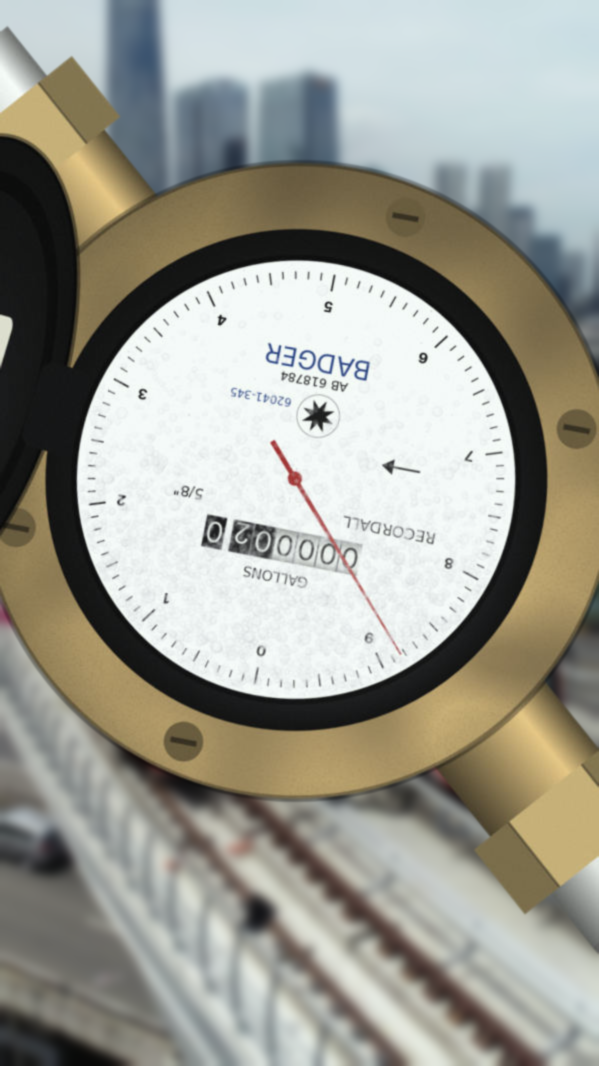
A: 18.8 gal
